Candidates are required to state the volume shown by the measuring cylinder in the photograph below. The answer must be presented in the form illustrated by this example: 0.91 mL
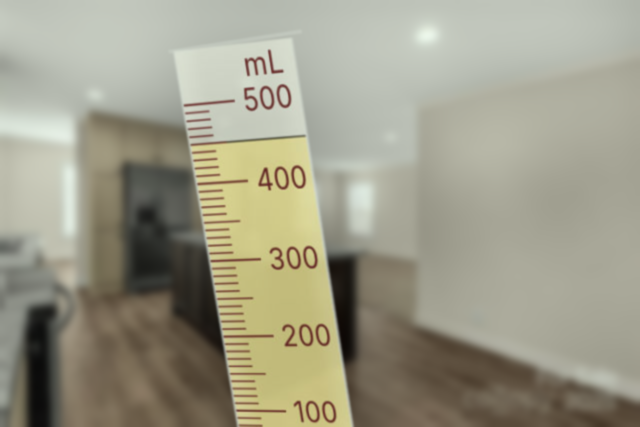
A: 450 mL
